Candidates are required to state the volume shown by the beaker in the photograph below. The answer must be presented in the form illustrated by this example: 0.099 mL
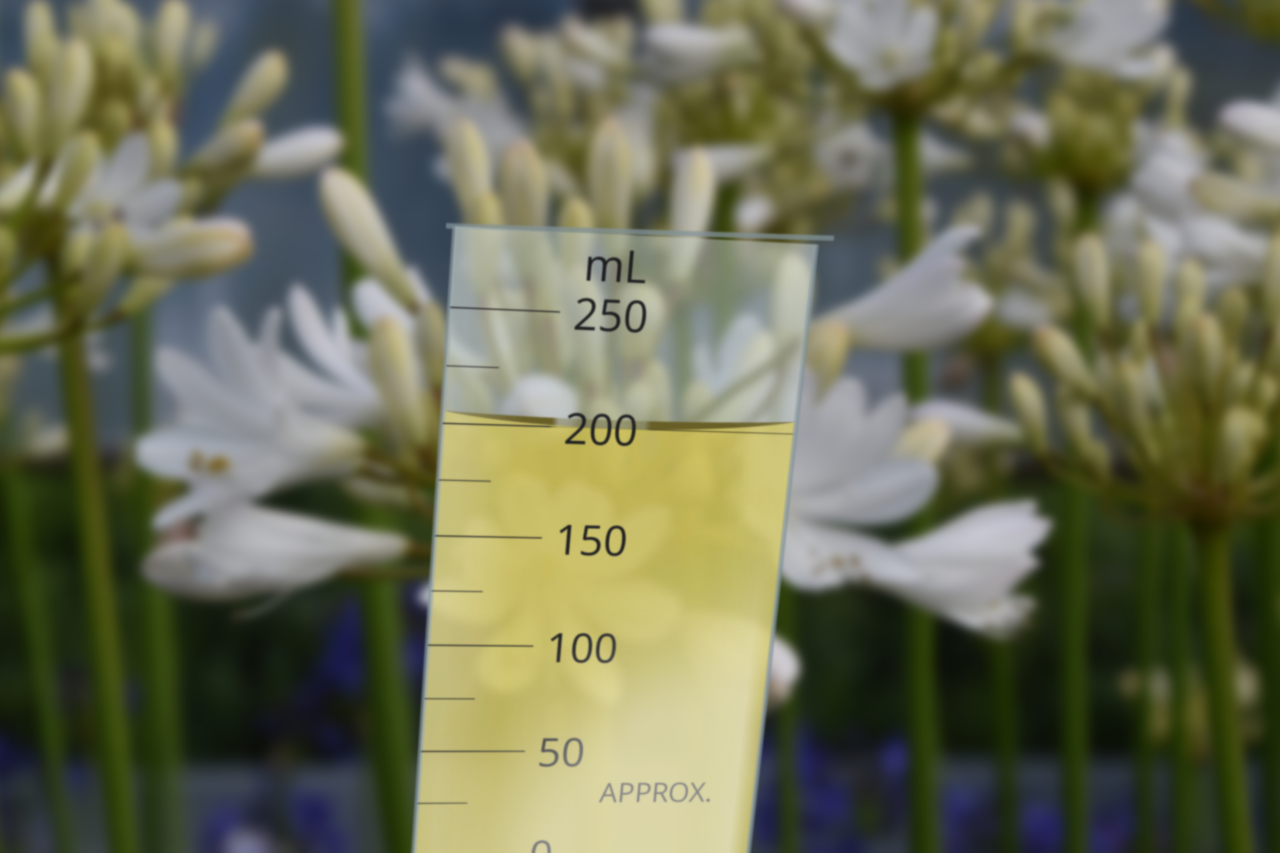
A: 200 mL
